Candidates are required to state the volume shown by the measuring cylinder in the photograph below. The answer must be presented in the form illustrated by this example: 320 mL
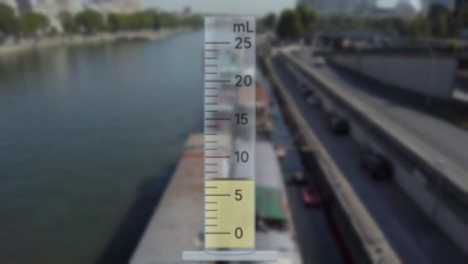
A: 7 mL
